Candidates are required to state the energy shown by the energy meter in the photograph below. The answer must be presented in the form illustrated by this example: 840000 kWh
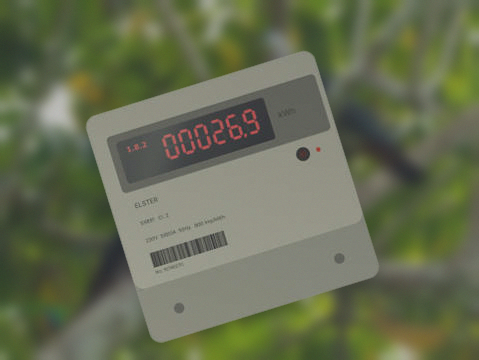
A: 26.9 kWh
